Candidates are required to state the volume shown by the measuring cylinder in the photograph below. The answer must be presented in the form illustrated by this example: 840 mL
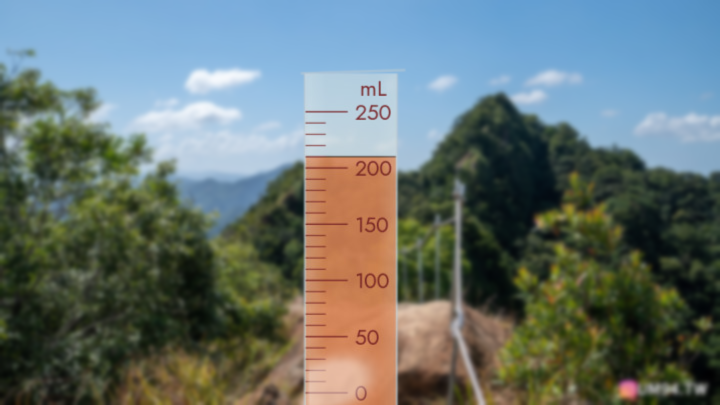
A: 210 mL
